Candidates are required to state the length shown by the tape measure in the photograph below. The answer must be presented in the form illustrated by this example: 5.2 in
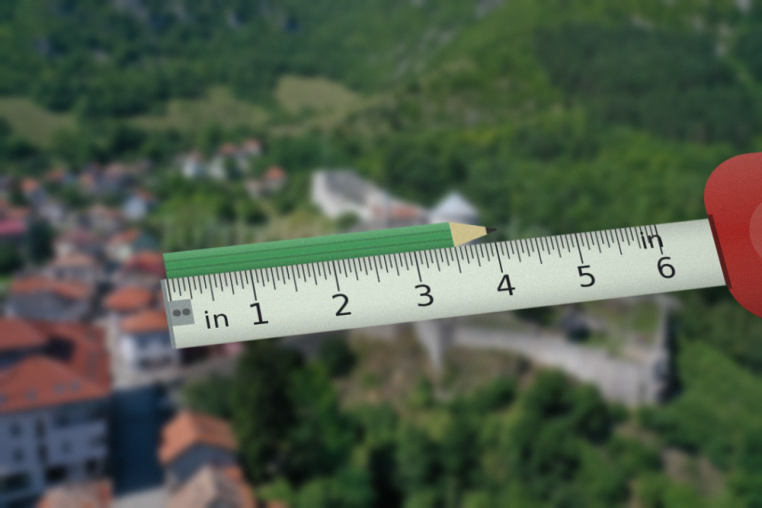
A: 4.0625 in
